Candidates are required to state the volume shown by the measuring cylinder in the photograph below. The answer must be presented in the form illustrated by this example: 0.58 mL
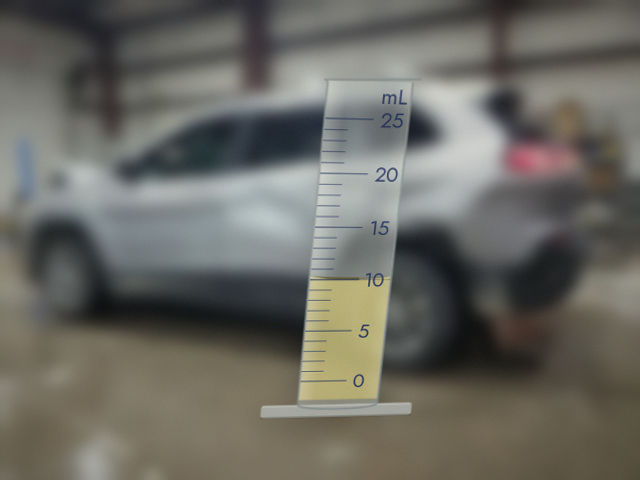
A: 10 mL
